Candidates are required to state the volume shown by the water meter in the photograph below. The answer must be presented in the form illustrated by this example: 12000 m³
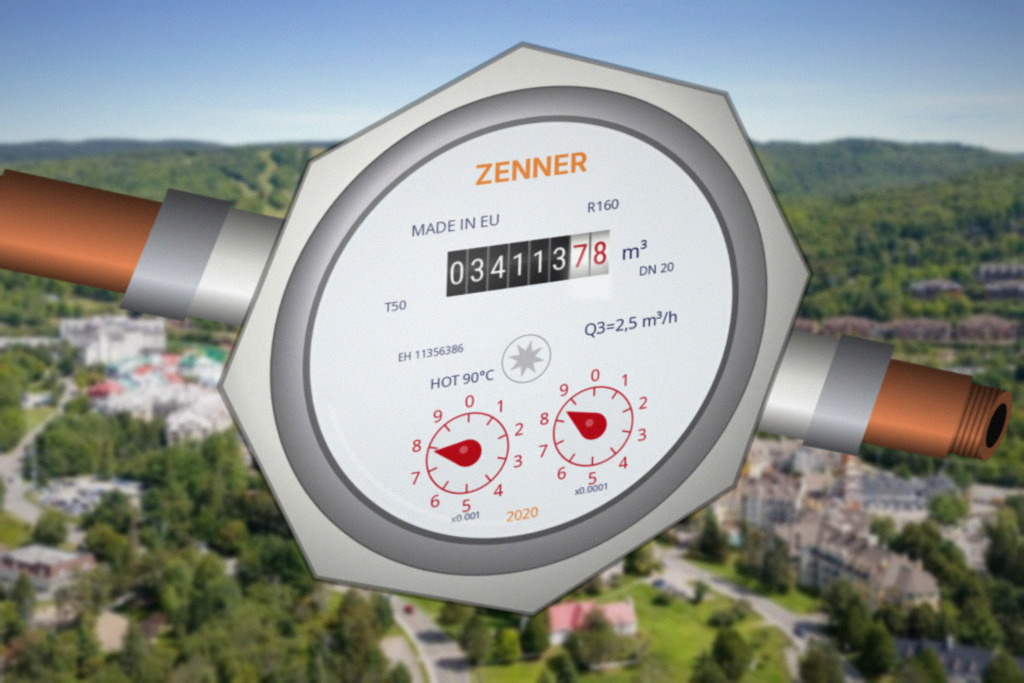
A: 34113.7878 m³
